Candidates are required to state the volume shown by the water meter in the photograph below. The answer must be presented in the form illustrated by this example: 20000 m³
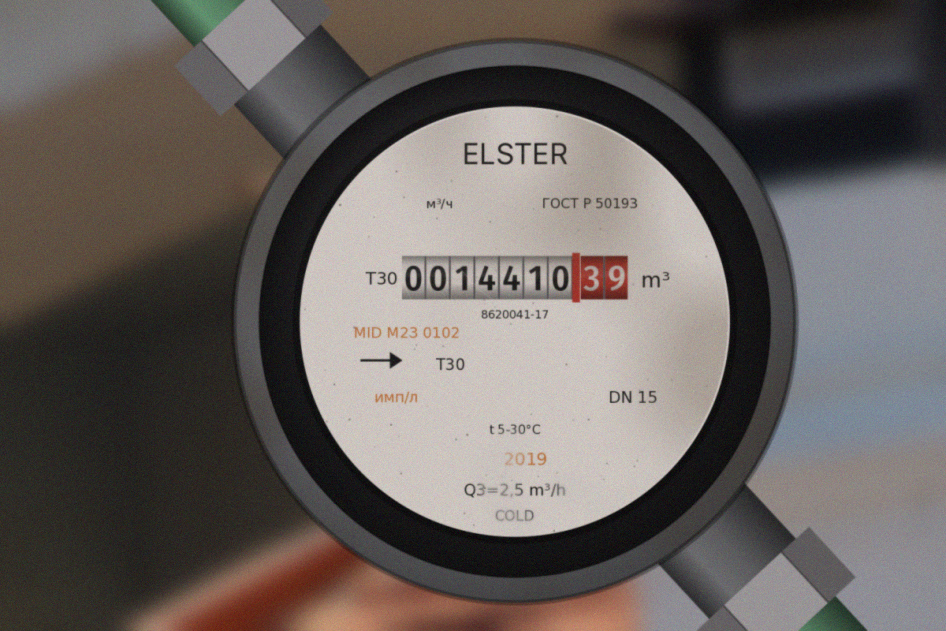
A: 14410.39 m³
